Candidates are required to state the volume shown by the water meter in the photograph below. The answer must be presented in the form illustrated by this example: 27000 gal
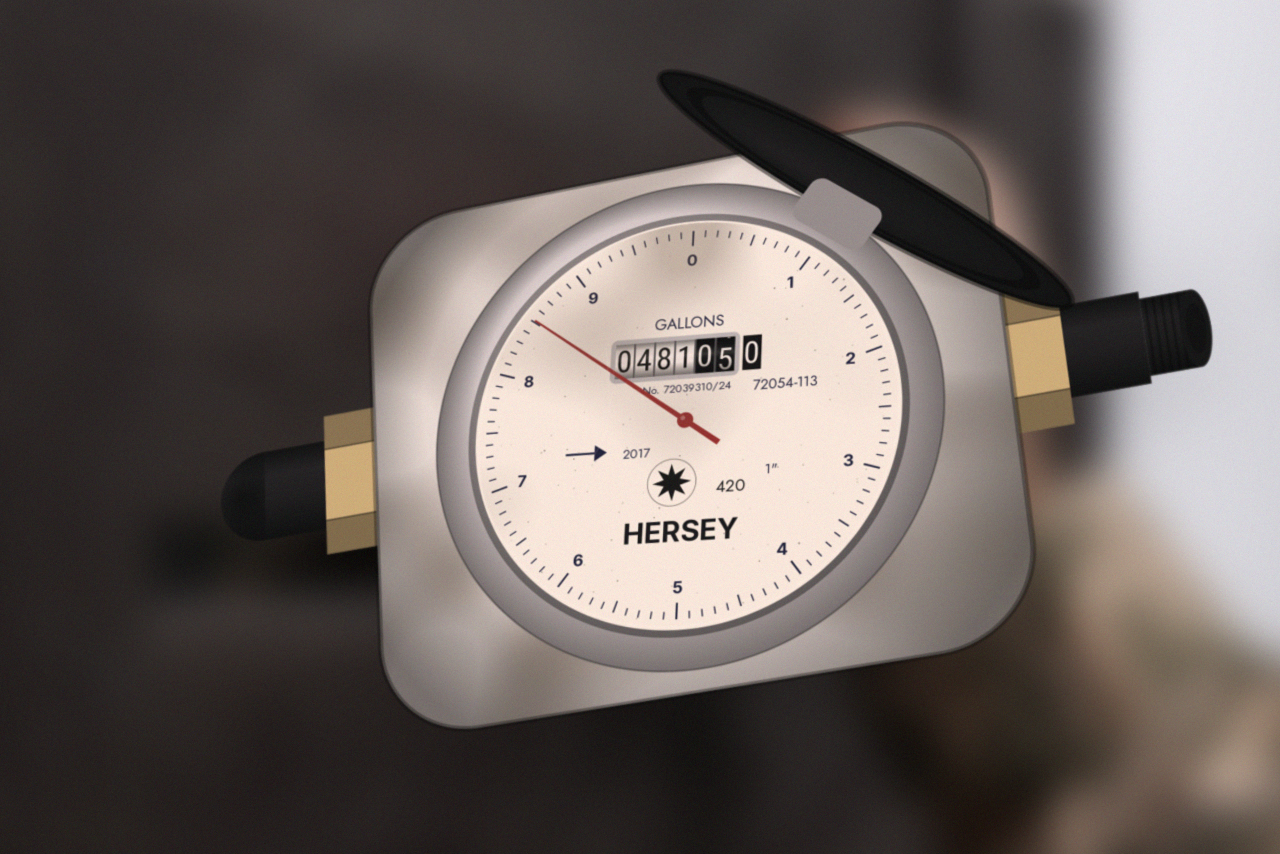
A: 481048.5 gal
